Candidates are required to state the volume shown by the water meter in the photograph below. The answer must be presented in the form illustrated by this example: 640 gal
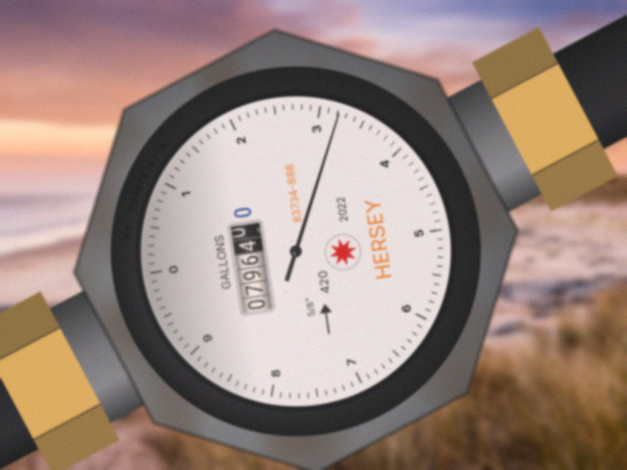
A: 796403.2 gal
